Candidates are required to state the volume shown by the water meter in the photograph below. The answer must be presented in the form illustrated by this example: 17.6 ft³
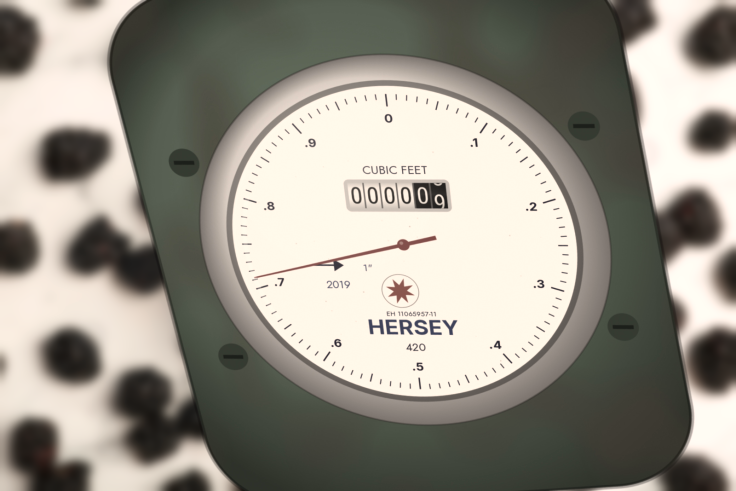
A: 8.71 ft³
